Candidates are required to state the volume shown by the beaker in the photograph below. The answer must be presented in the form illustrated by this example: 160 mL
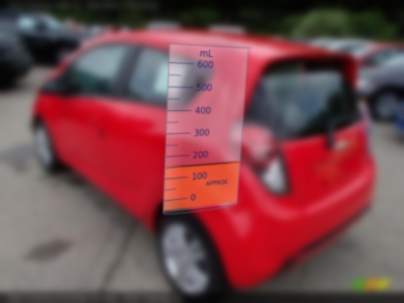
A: 150 mL
